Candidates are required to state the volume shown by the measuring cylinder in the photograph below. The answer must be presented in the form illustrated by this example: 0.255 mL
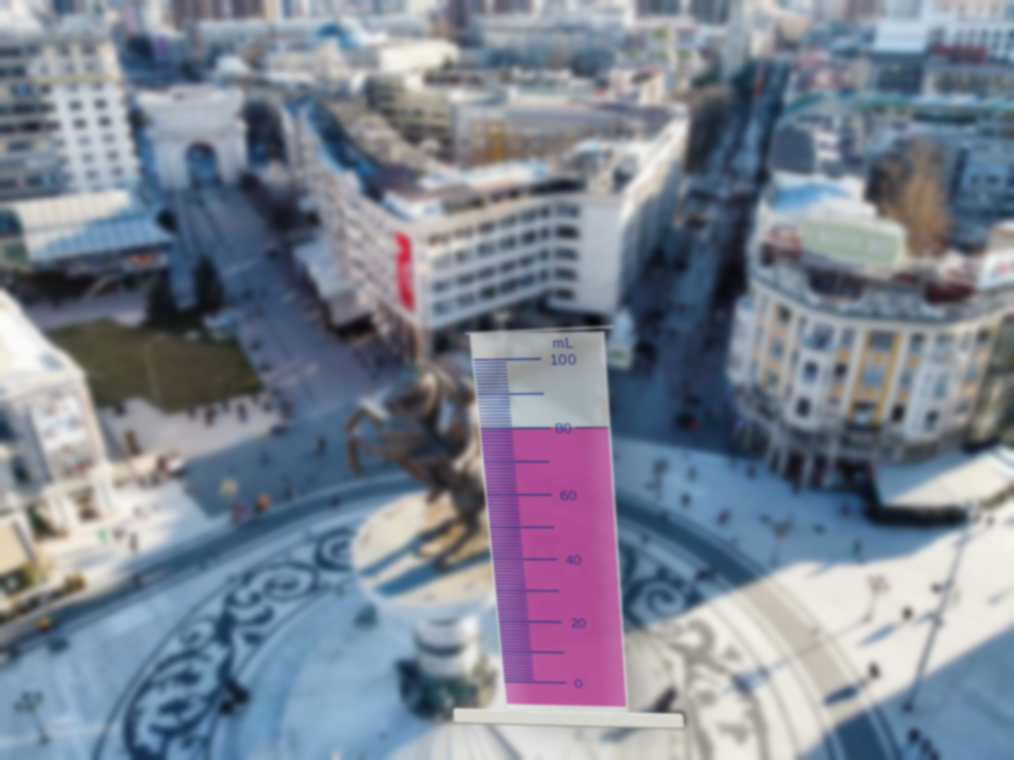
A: 80 mL
